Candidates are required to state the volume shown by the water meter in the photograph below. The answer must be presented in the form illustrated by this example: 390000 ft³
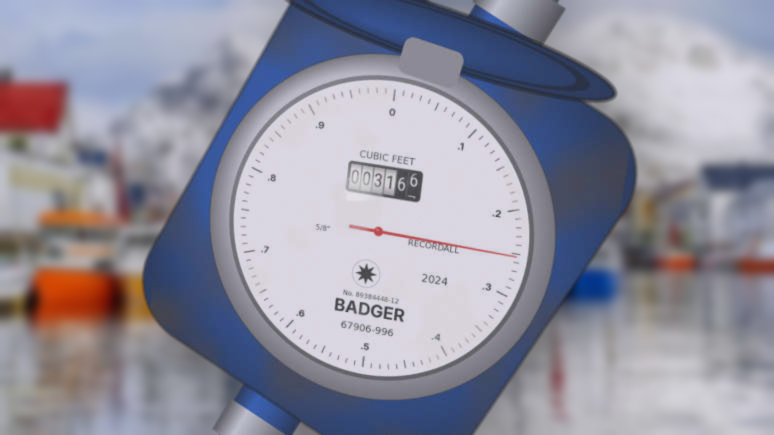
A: 3166.25 ft³
